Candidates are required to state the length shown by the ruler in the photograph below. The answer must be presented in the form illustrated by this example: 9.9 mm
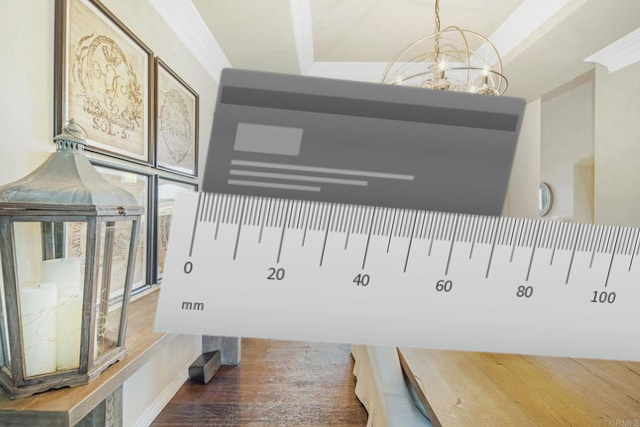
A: 70 mm
